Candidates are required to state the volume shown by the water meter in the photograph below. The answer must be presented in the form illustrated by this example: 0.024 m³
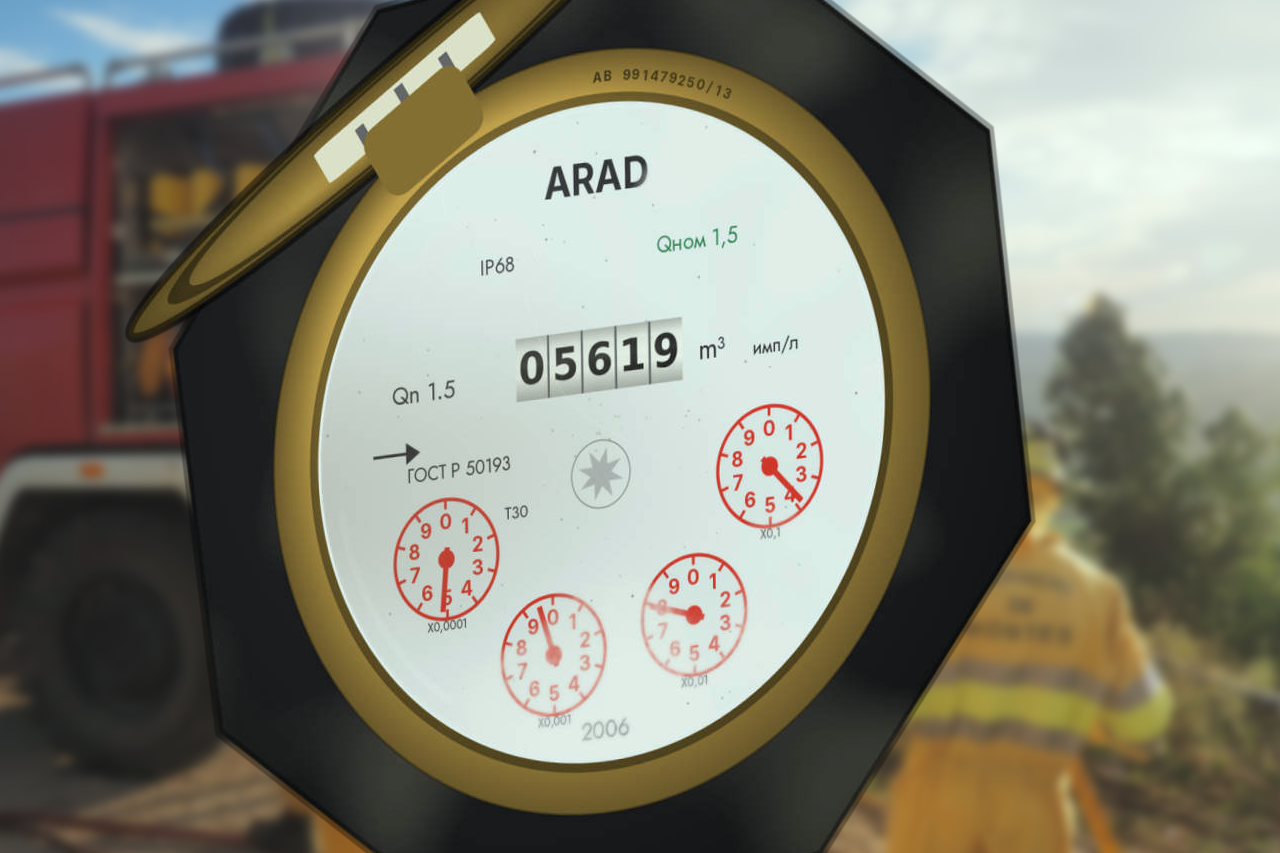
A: 5619.3795 m³
